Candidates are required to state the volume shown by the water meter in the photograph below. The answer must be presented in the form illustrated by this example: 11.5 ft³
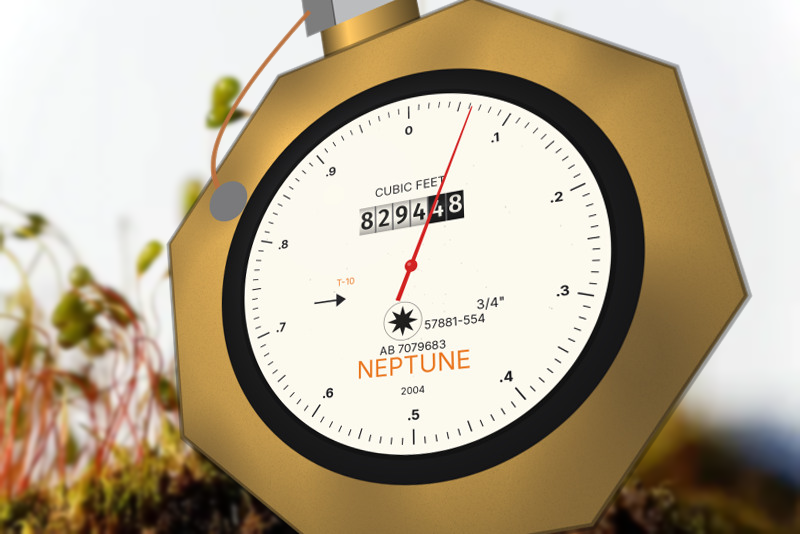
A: 829448.06 ft³
